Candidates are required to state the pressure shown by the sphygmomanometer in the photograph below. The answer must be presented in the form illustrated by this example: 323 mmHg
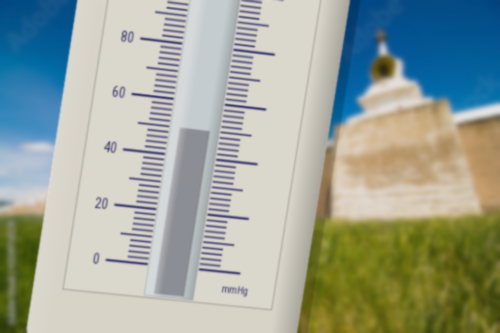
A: 50 mmHg
